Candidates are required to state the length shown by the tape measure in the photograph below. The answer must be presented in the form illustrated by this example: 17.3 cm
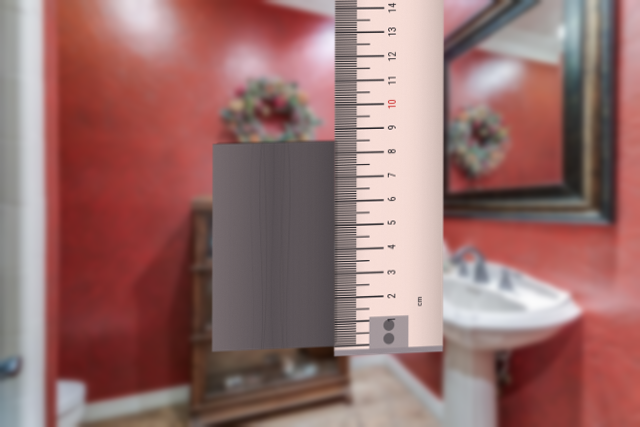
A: 8.5 cm
